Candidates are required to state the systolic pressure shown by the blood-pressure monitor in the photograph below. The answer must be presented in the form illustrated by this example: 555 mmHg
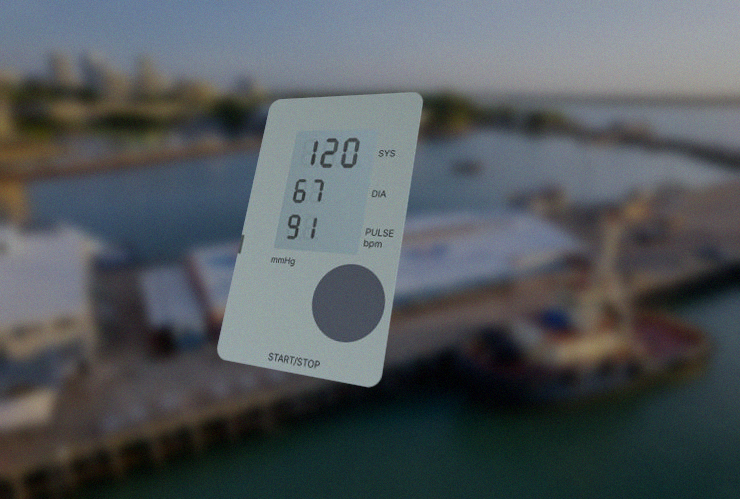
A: 120 mmHg
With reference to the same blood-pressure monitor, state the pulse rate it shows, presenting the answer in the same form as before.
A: 91 bpm
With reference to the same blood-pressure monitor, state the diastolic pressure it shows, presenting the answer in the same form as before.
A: 67 mmHg
